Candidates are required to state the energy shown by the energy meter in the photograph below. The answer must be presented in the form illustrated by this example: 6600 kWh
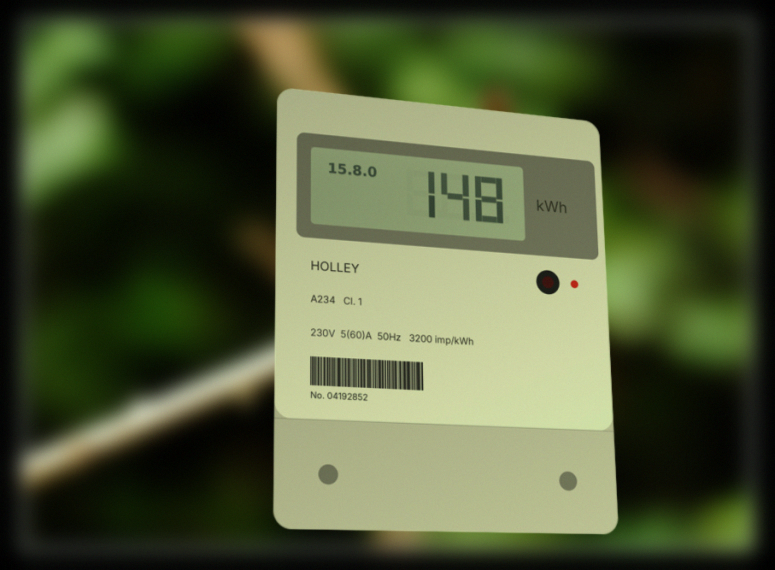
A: 148 kWh
